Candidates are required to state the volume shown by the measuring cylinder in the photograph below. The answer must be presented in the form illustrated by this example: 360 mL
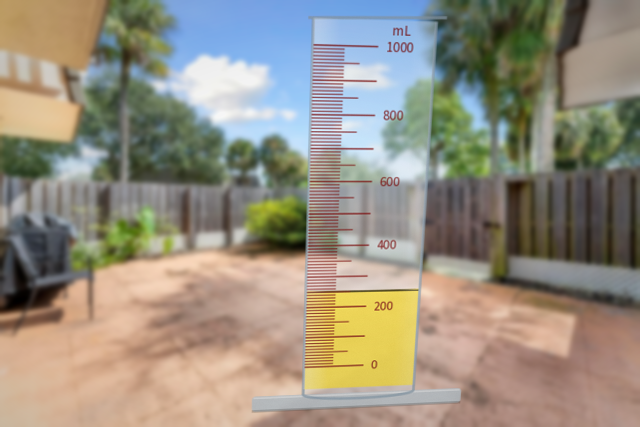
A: 250 mL
